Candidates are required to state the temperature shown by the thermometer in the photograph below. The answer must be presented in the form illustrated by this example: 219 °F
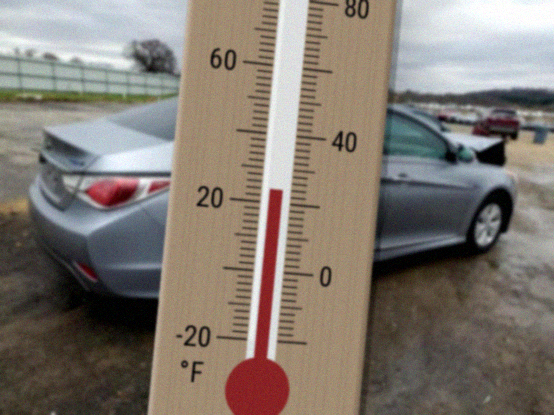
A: 24 °F
